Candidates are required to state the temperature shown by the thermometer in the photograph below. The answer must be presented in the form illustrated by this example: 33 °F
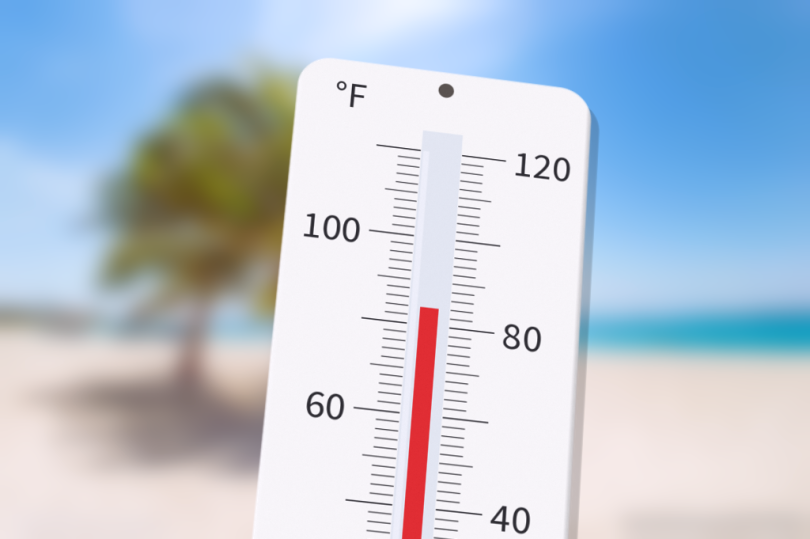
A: 84 °F
